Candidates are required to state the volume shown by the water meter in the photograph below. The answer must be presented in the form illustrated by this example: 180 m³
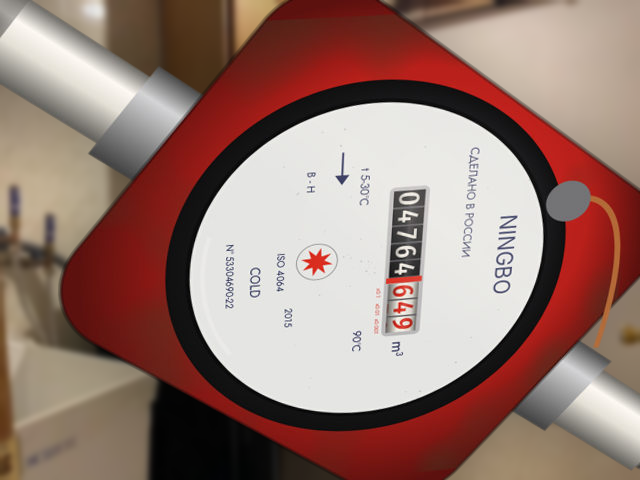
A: 4764.649 m³
